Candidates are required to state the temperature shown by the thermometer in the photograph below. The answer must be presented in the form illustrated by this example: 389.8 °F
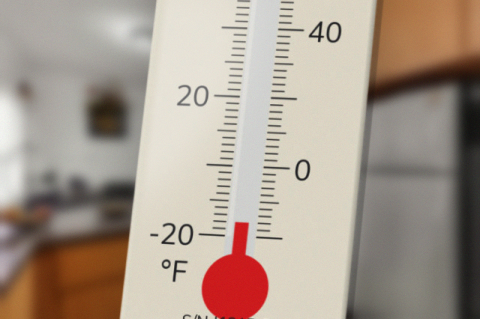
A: -16 °F
